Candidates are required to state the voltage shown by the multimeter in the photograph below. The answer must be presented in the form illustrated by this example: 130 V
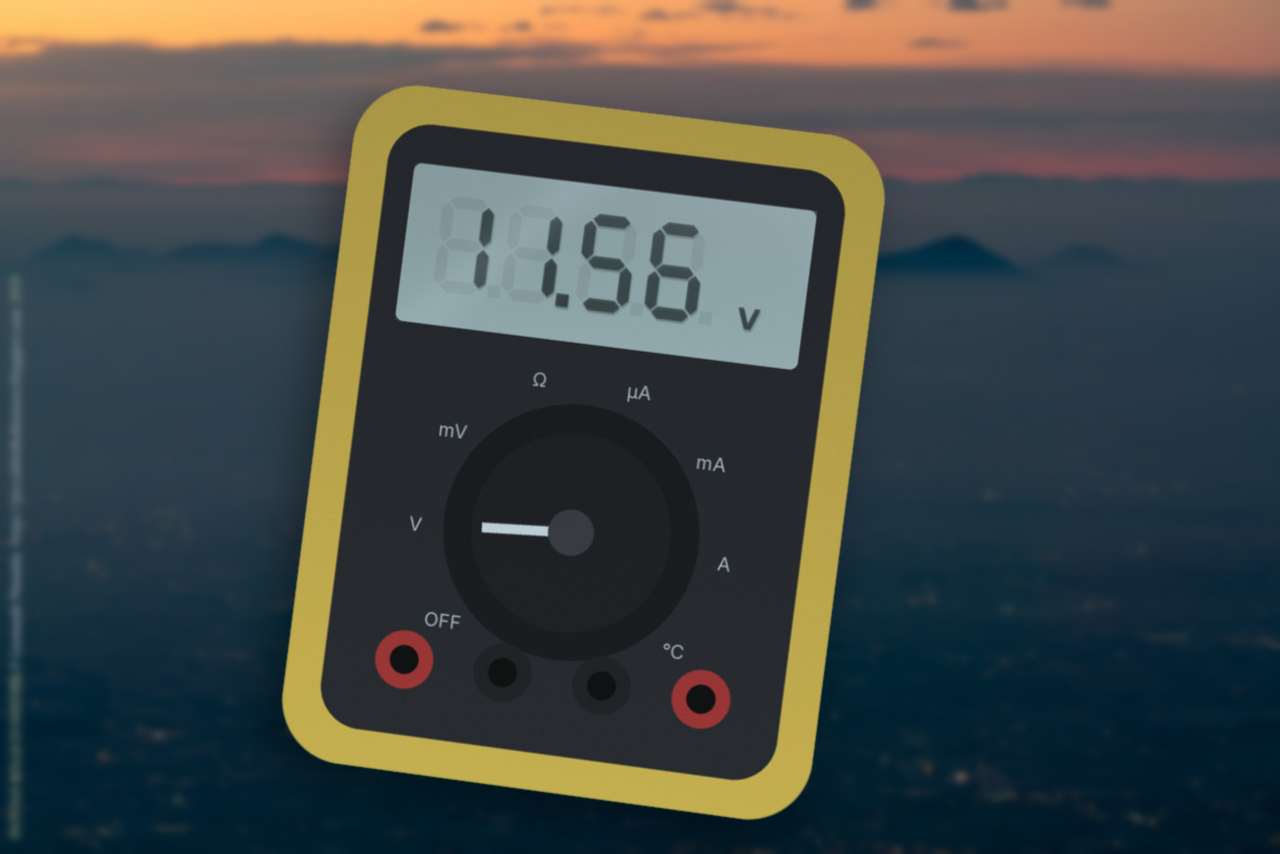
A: 11.56 V
